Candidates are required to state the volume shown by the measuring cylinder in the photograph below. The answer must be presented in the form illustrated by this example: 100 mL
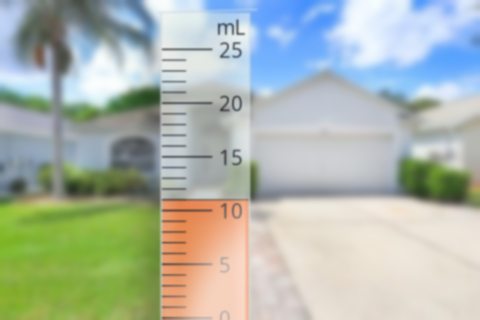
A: 11 mL
